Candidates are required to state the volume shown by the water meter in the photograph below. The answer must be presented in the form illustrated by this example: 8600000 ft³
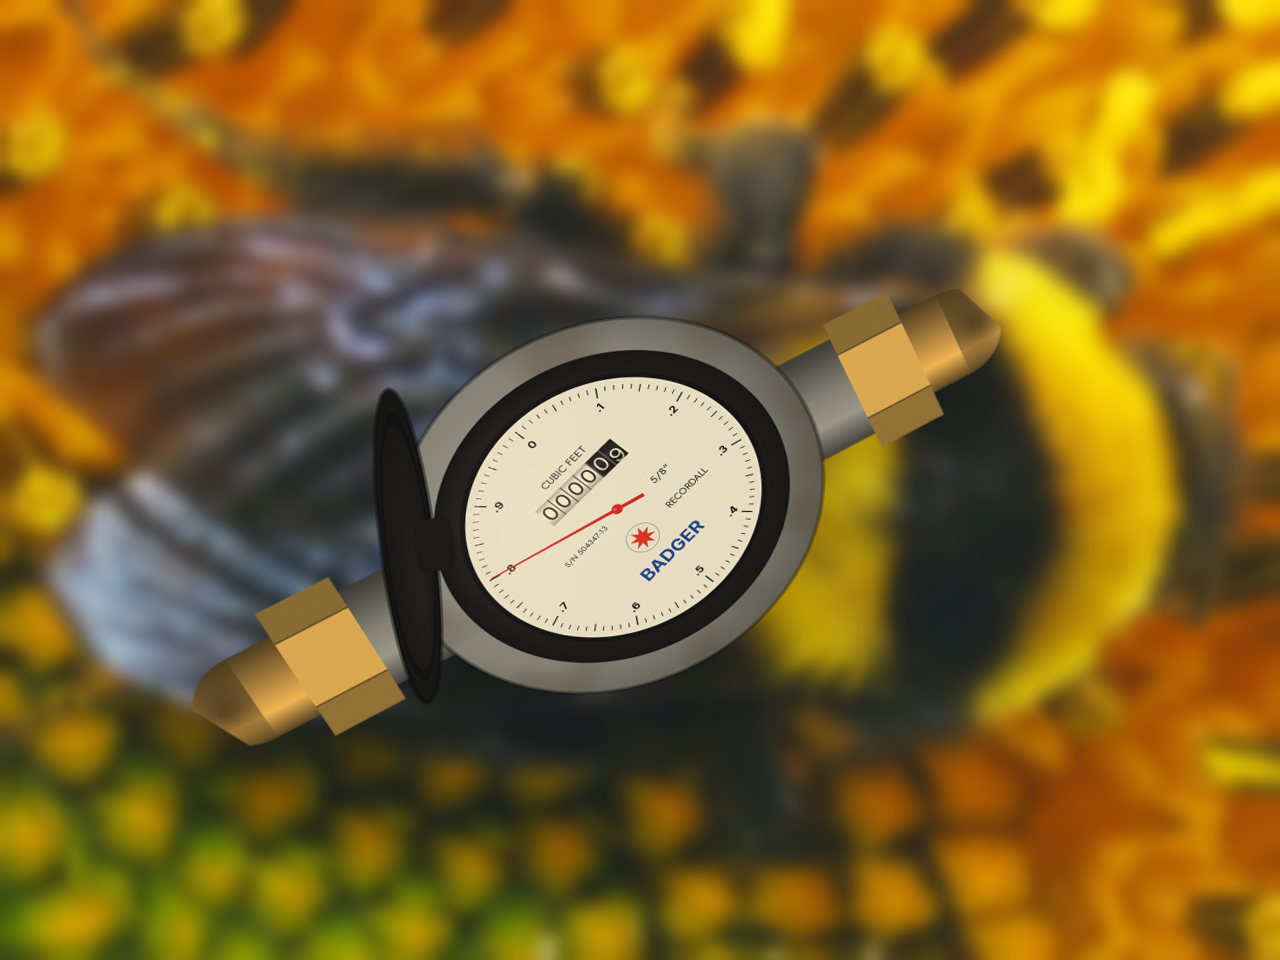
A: 8.80 ft³
